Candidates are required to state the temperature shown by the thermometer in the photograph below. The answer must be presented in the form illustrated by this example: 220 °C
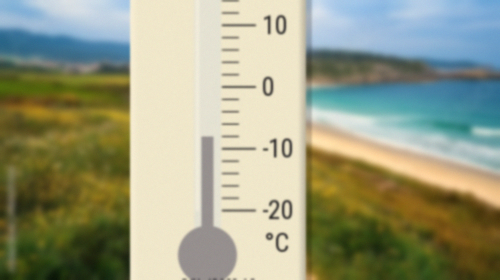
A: -8 °C
